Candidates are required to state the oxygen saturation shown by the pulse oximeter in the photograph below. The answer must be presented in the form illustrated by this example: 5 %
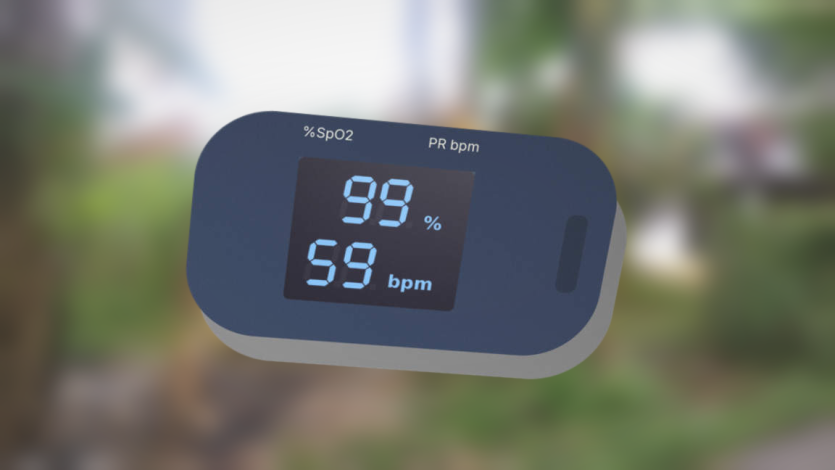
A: 99 %
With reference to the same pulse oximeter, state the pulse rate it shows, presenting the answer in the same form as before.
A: 59 bpm
